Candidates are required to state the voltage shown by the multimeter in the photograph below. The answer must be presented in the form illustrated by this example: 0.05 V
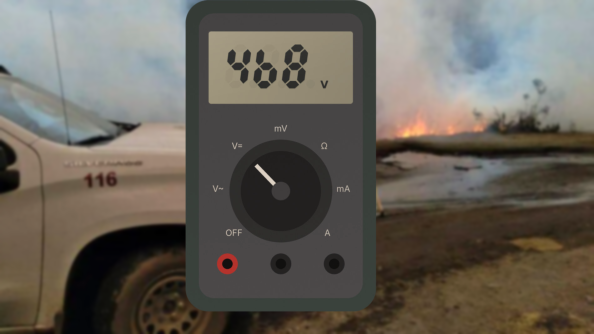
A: 468 V
